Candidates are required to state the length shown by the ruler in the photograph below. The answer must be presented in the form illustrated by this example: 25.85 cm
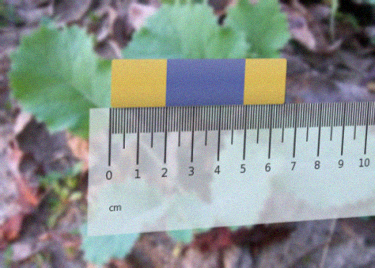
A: 6.5 cm
